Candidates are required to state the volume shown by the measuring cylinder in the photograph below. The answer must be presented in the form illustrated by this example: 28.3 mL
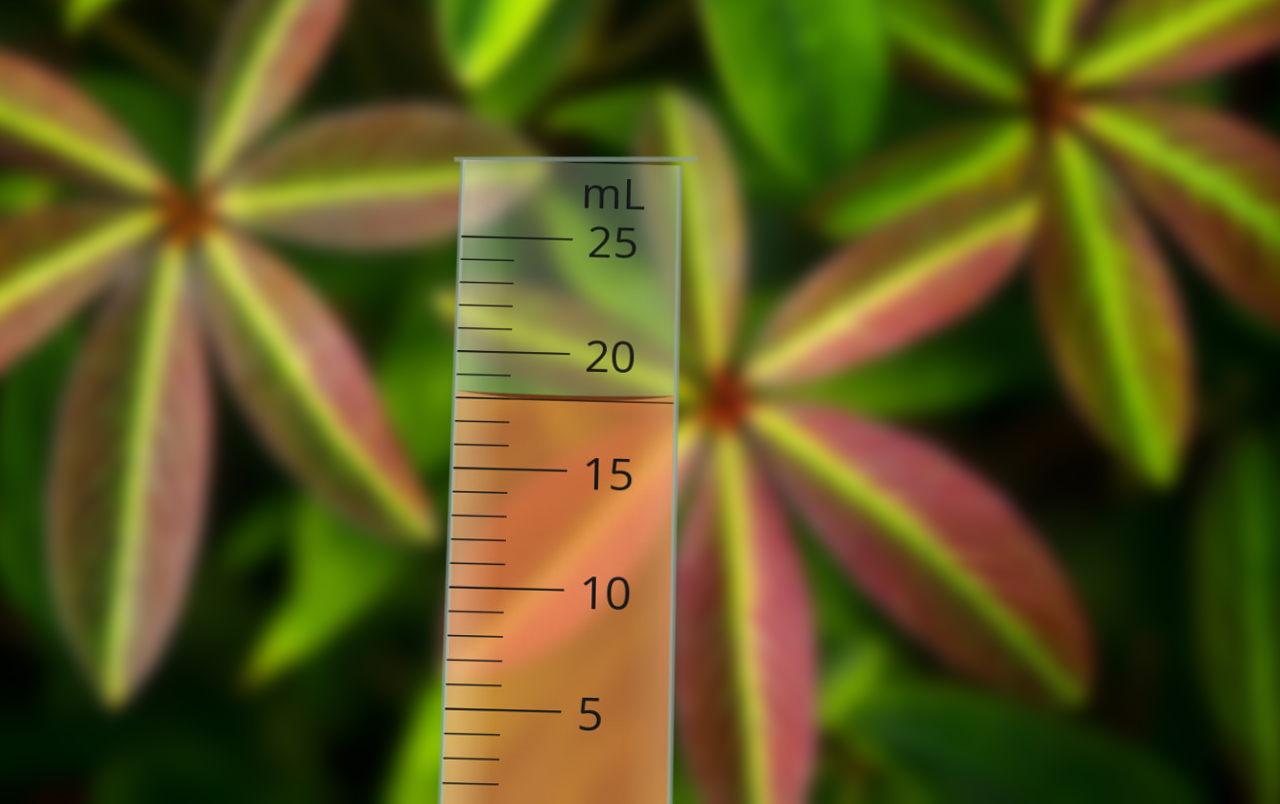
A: 18 mL
